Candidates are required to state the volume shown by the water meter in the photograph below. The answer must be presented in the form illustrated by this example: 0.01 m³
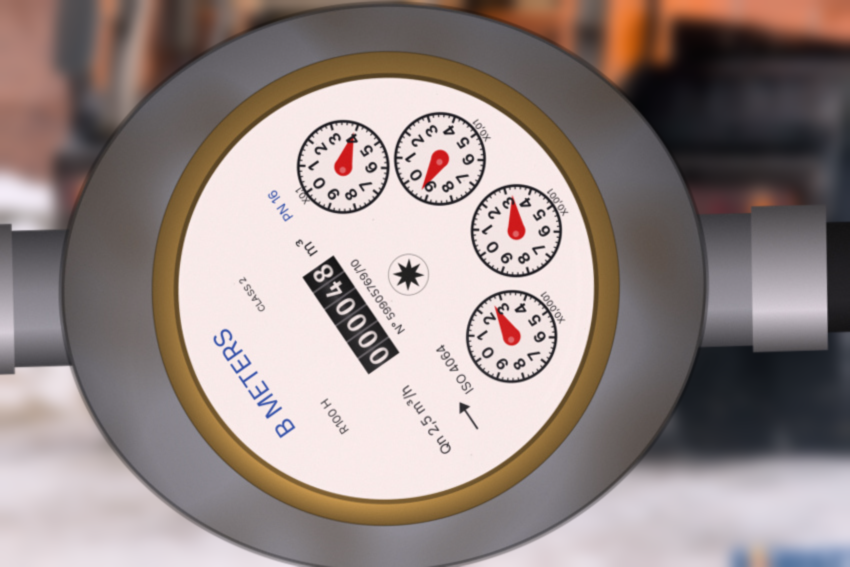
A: 48.3932 m³
